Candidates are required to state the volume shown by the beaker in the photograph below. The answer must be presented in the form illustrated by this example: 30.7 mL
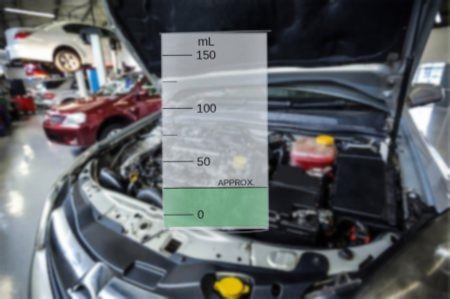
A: 25 mL
